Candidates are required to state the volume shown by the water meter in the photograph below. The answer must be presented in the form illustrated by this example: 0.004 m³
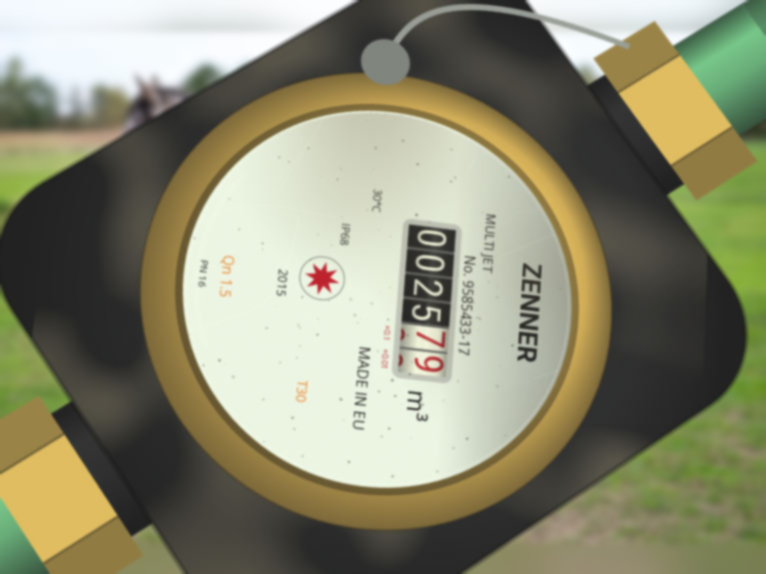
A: 25.79 m³
